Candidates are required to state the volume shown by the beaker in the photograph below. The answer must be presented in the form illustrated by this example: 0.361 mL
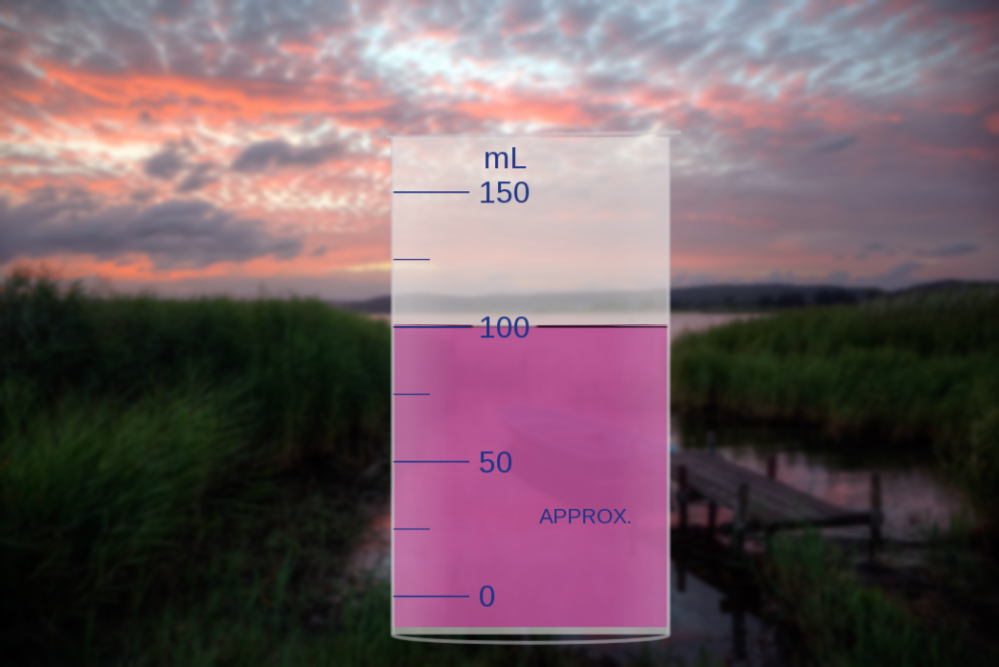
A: 100 mL
